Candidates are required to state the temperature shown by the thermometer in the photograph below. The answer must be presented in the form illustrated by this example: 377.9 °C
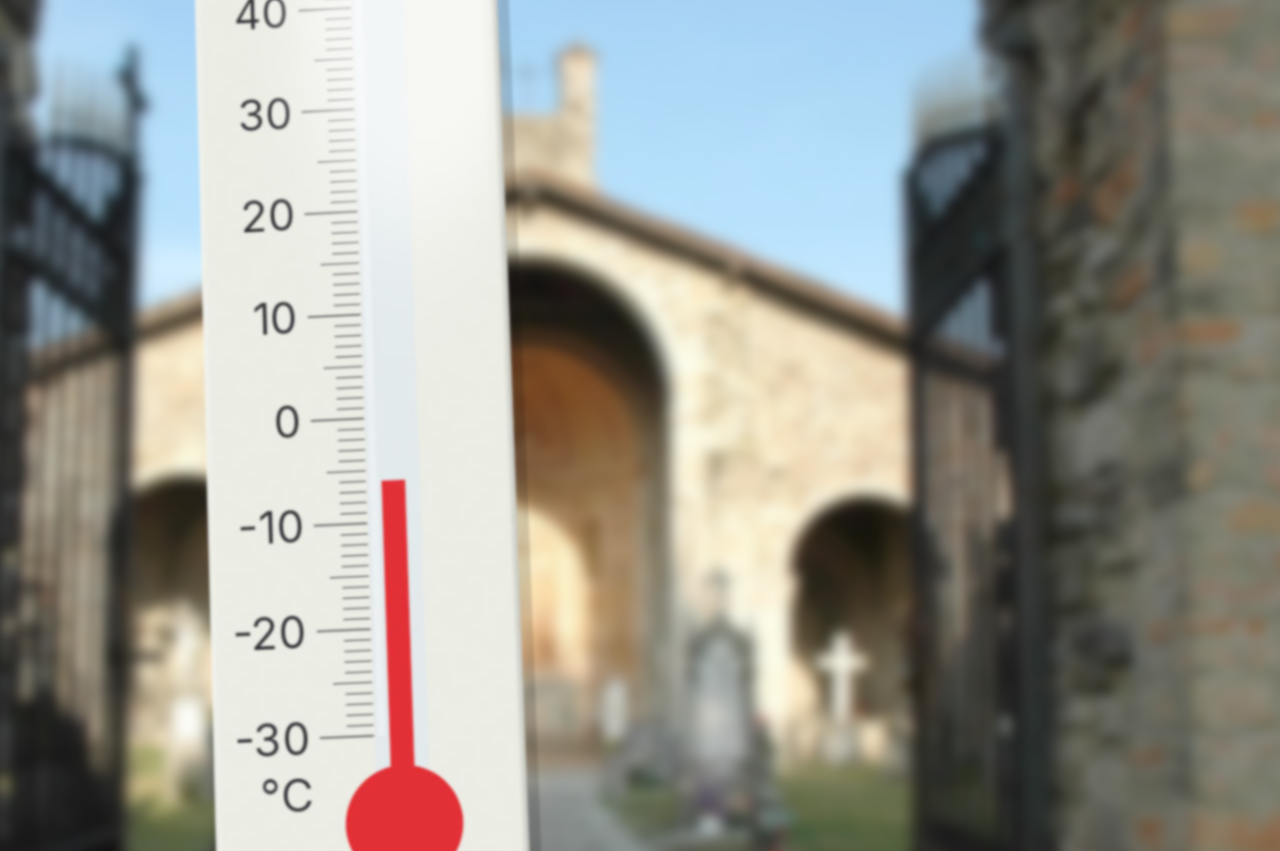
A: -6 °C
